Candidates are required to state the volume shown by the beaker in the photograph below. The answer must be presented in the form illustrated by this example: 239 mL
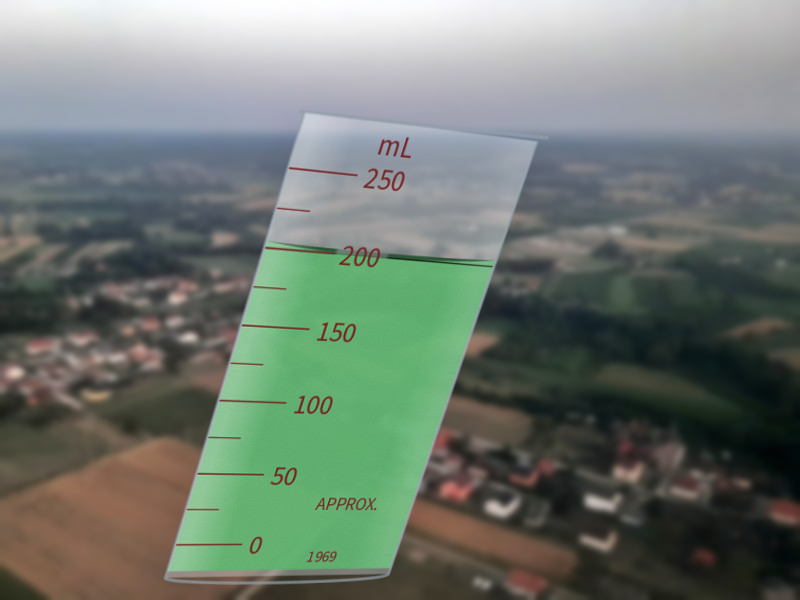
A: 200 mL
